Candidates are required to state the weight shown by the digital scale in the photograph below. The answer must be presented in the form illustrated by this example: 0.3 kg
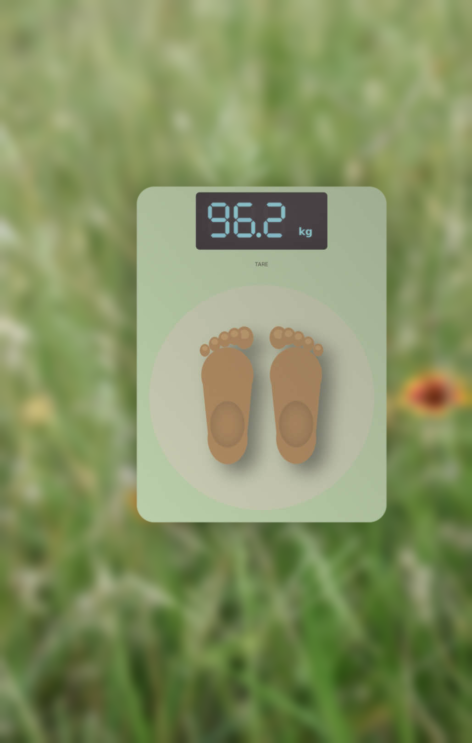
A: 96.2 kg
